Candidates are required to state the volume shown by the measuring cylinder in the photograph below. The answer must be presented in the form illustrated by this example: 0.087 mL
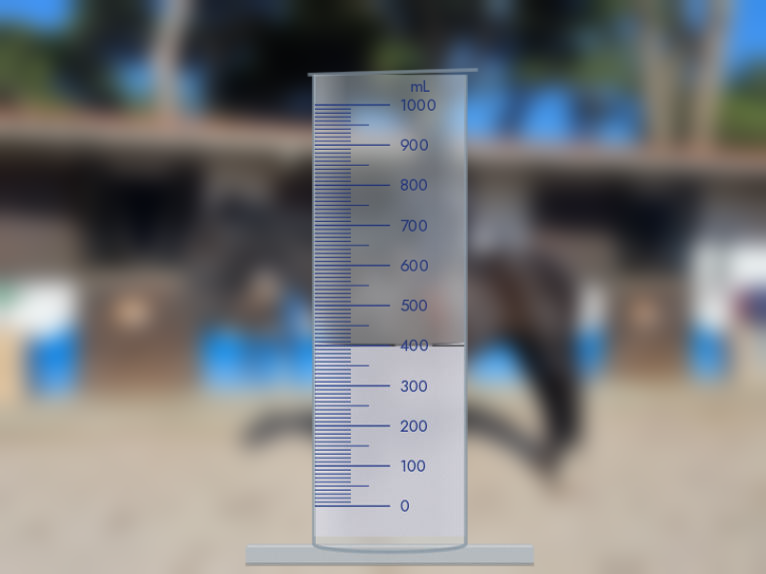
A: 400 mL
